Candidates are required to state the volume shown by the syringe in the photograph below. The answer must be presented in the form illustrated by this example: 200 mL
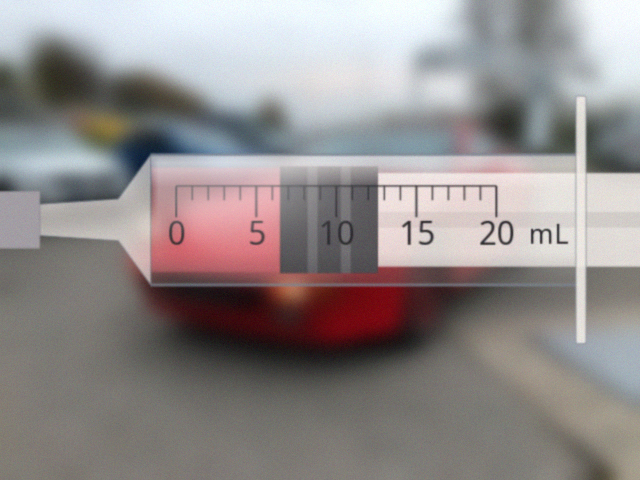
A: 6.5 mL
